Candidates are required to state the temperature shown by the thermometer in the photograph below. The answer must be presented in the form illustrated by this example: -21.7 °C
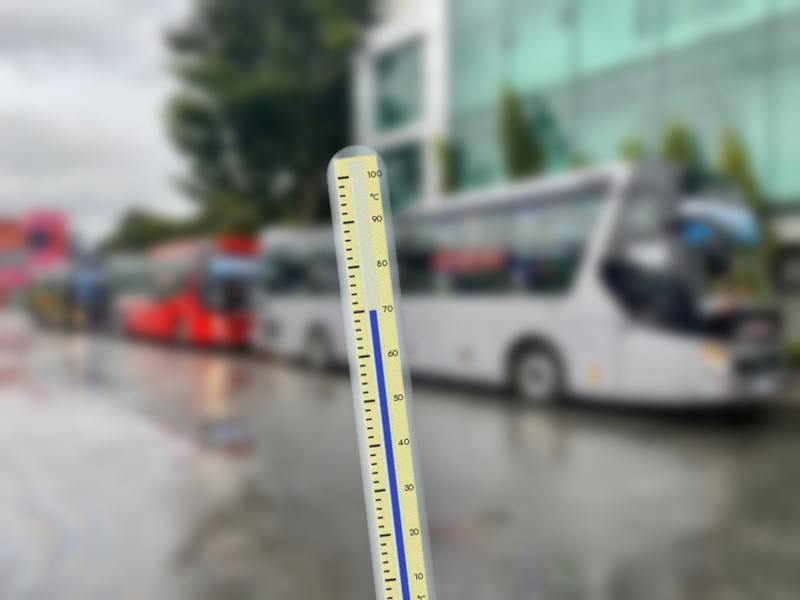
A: 70 °C
